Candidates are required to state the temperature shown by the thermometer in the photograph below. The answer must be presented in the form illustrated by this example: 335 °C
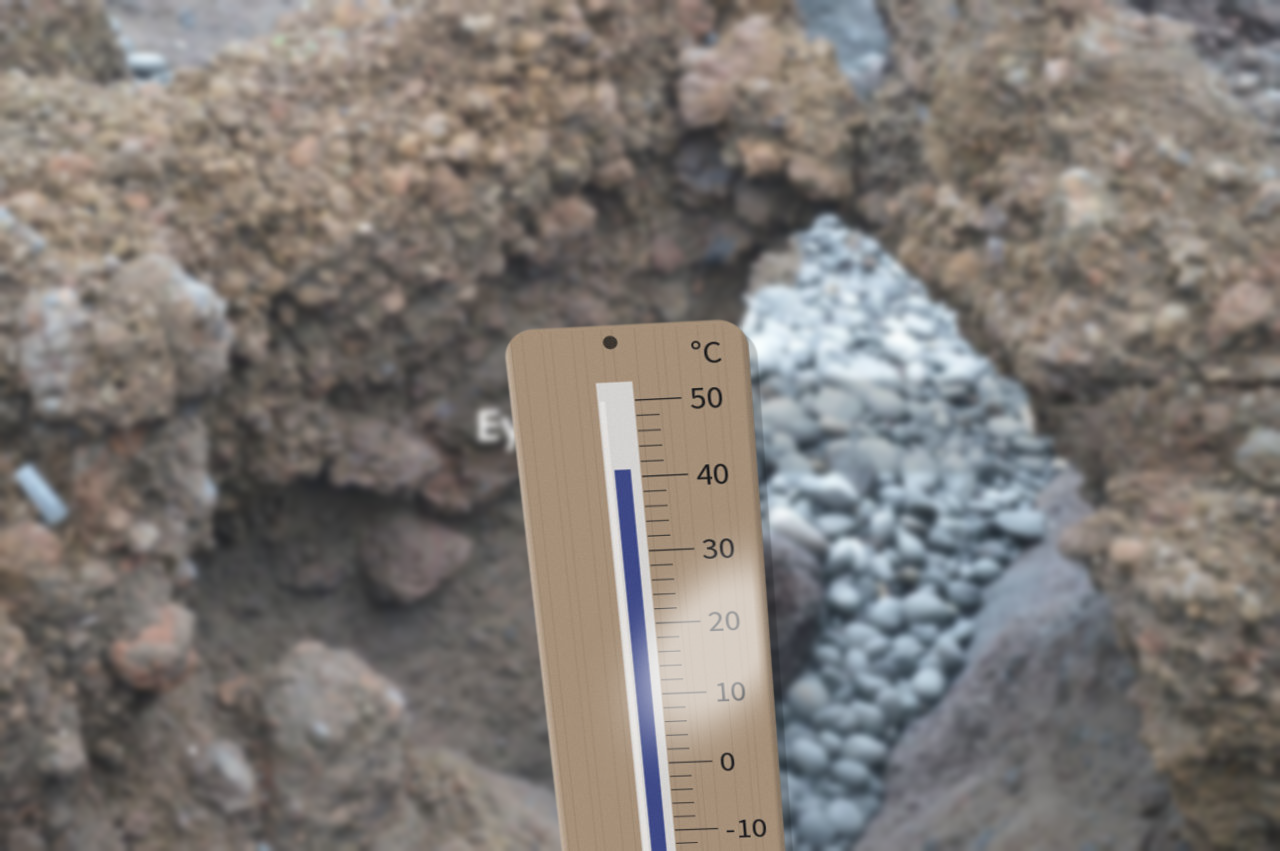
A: 41 °C
